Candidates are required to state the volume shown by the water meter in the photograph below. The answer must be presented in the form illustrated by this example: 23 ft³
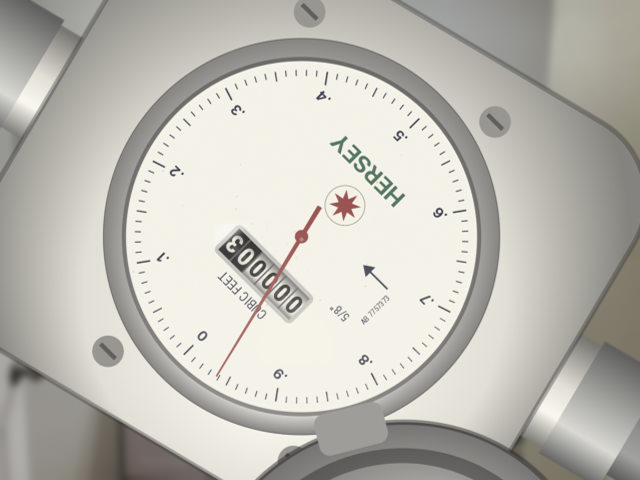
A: 2.96 ft³
